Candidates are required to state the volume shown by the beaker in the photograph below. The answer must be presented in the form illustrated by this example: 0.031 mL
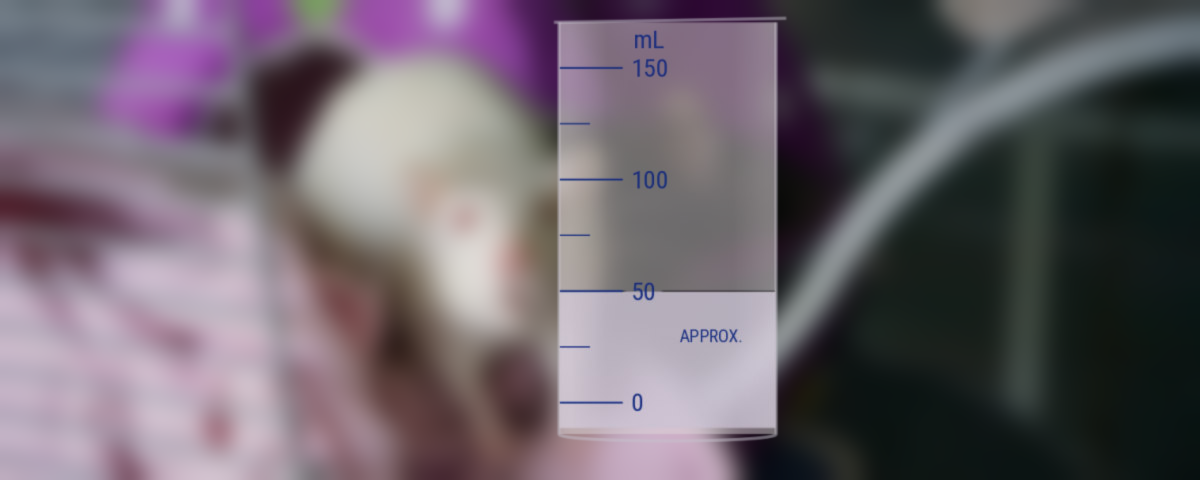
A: 50 mL
